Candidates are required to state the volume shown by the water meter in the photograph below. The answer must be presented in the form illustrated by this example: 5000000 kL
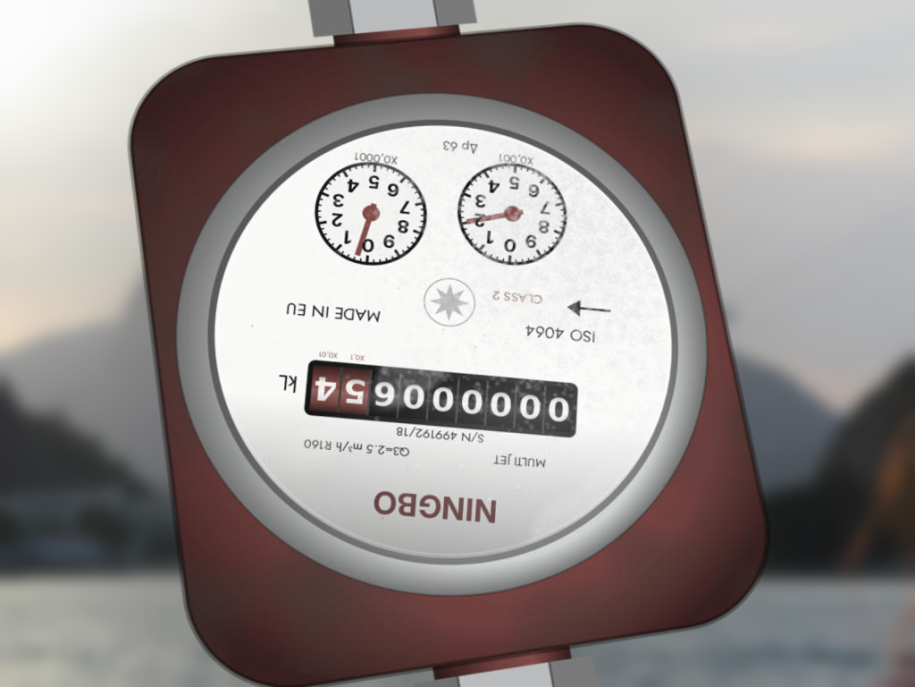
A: 6.5420 kL
